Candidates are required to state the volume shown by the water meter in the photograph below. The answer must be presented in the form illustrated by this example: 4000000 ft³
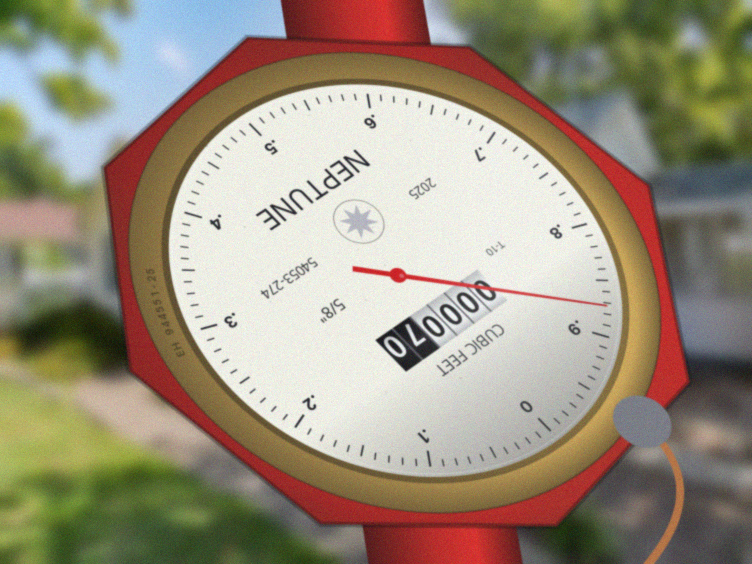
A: 69.87 ft³
